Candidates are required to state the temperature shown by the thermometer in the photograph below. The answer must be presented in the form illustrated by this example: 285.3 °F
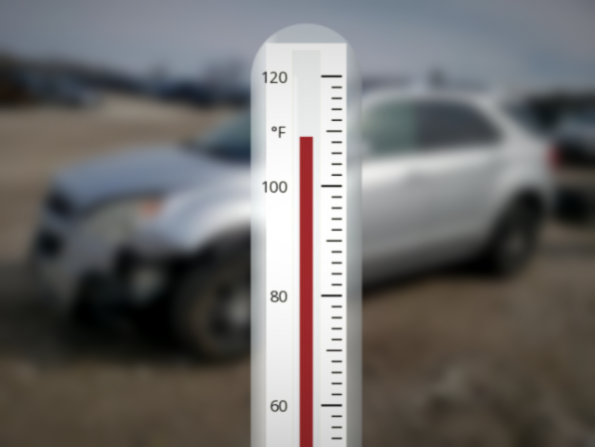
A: 109 °F
